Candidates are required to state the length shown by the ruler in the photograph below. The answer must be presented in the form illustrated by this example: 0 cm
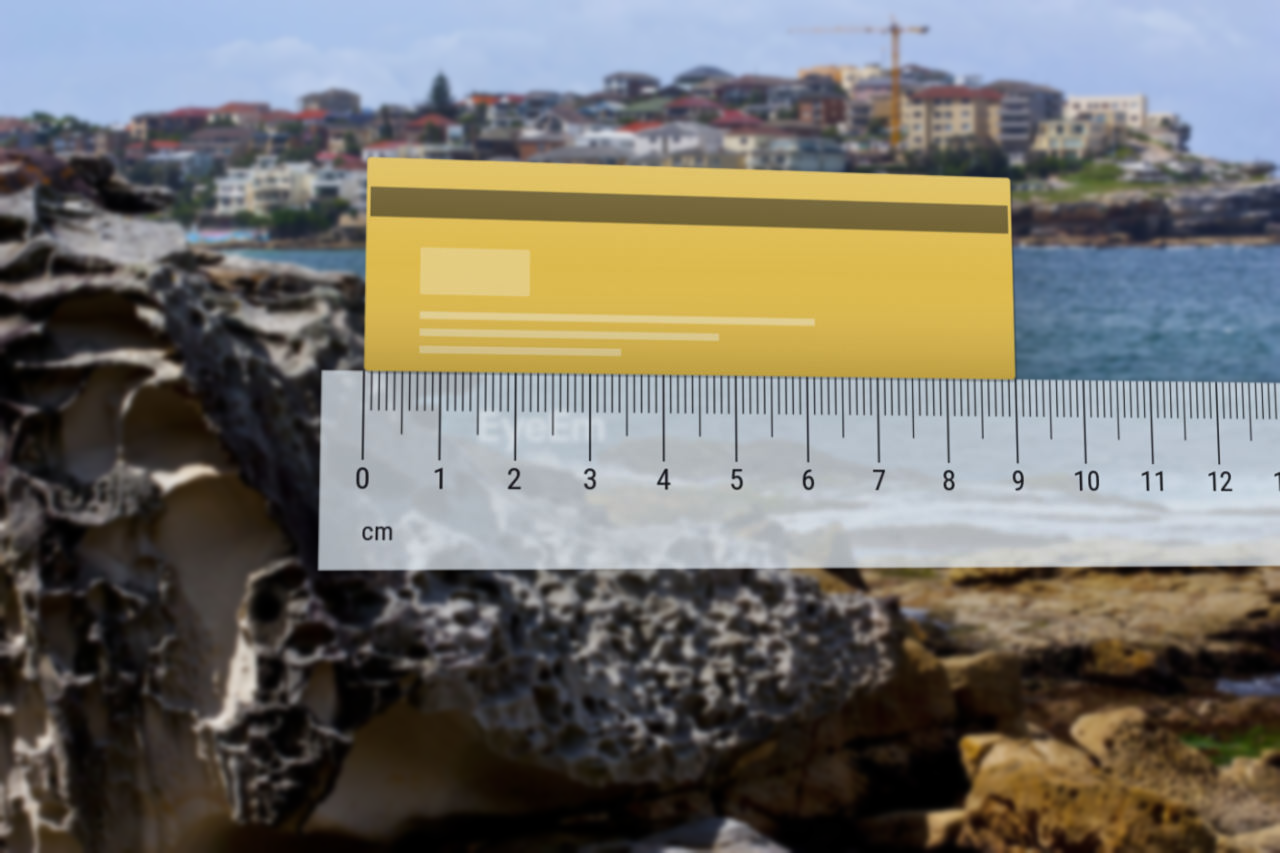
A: 9 cm
